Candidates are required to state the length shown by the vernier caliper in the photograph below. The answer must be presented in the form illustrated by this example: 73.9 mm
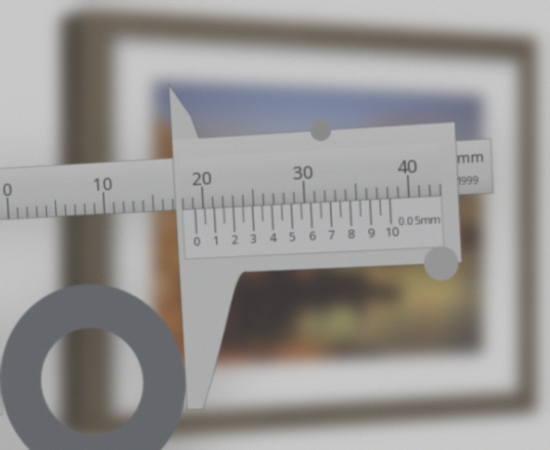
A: 19.2 mm
